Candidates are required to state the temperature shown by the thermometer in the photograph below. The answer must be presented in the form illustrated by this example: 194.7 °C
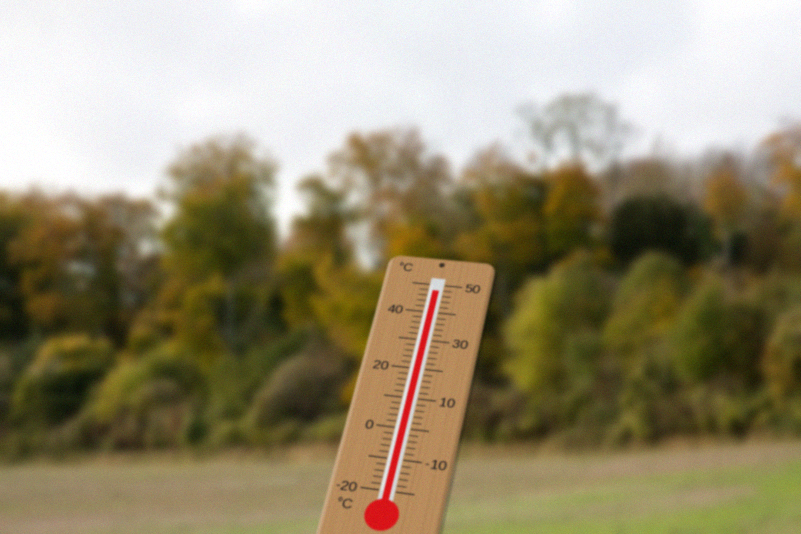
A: 48 °C
